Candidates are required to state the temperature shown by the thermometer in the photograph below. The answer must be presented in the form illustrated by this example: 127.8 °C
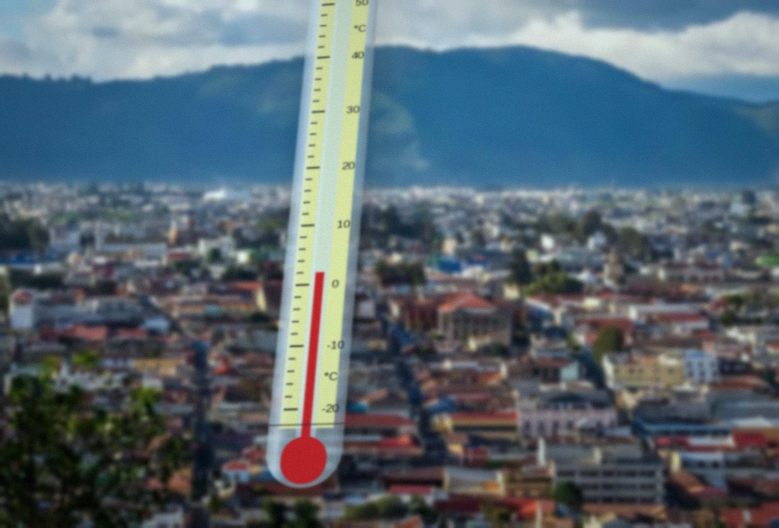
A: 2 °C
